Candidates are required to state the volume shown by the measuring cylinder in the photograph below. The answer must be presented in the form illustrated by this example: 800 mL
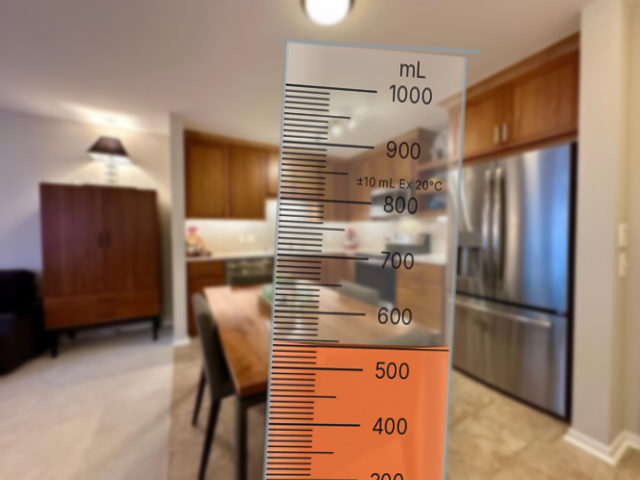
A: 540 mL
